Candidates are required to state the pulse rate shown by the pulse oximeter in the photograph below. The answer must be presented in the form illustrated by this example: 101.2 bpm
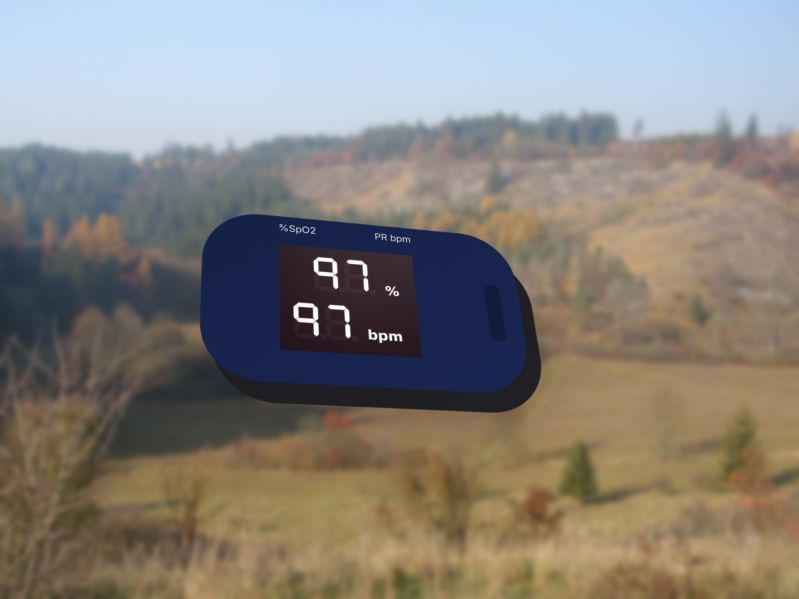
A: 97 bpm
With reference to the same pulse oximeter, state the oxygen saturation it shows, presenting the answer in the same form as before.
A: 97 %
